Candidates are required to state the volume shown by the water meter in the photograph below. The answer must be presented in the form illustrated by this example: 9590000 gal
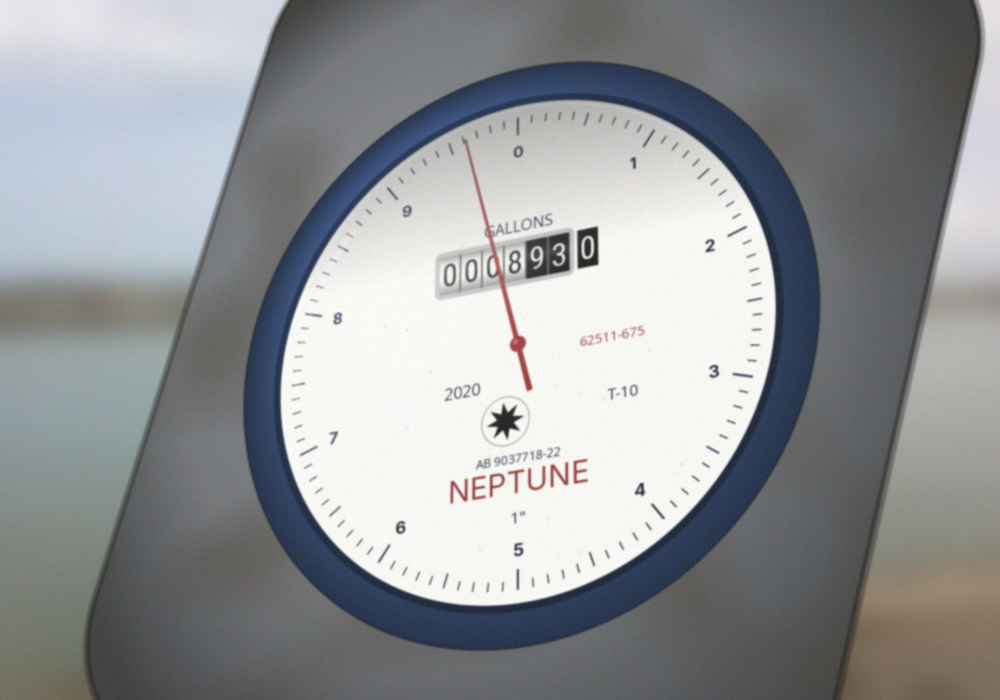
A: 8929.6 gal
